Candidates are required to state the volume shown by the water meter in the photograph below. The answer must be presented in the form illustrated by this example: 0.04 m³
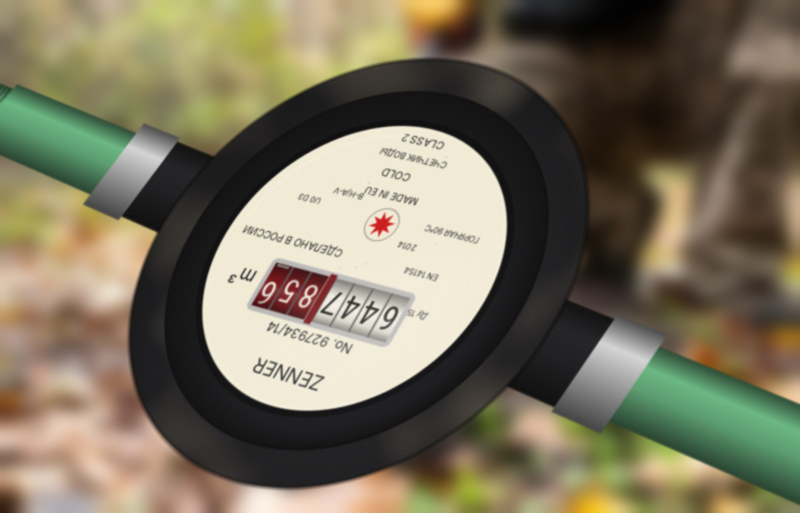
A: 6447.856 m³
